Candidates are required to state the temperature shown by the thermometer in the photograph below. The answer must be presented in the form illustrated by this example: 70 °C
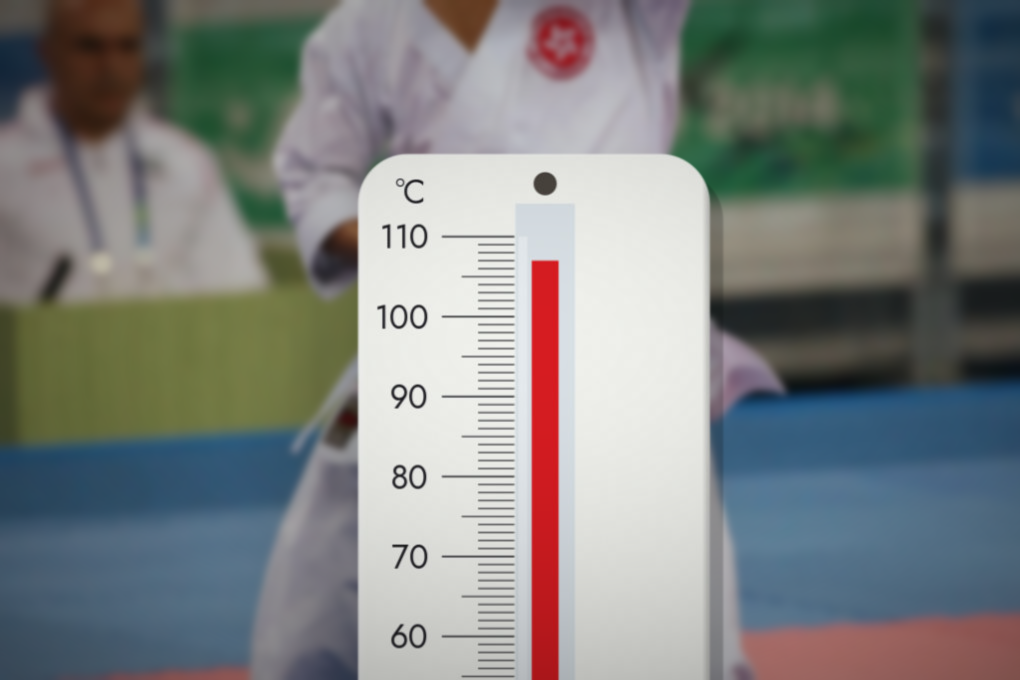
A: 107 °C
